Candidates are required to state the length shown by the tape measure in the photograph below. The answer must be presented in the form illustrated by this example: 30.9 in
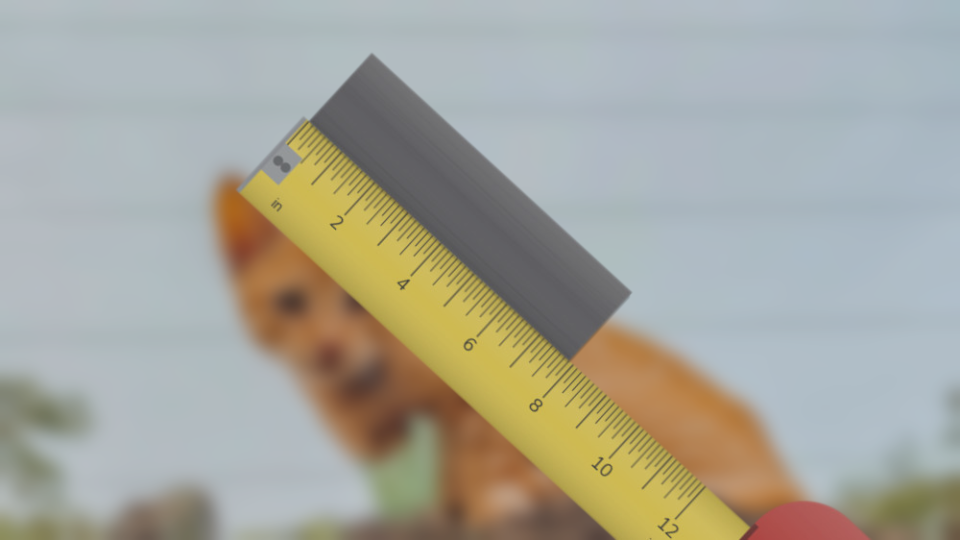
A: 7.875 in
